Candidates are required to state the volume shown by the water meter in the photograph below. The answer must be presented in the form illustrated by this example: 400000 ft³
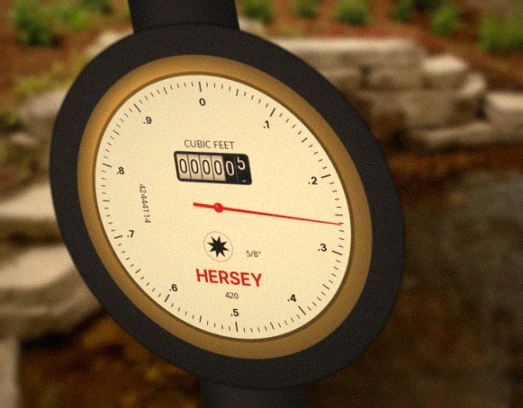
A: 5.26 ft³
